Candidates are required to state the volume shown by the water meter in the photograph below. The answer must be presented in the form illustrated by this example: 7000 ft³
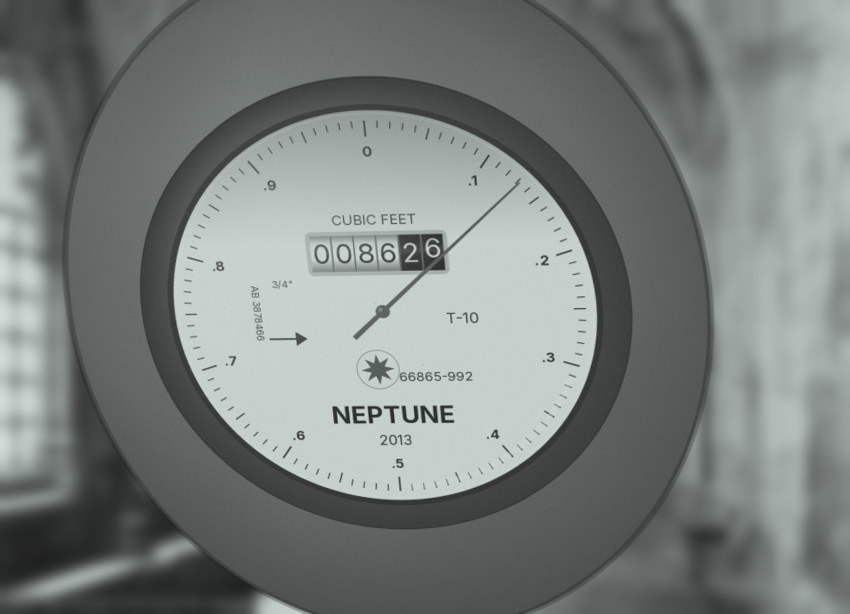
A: 8626.13 ft³
